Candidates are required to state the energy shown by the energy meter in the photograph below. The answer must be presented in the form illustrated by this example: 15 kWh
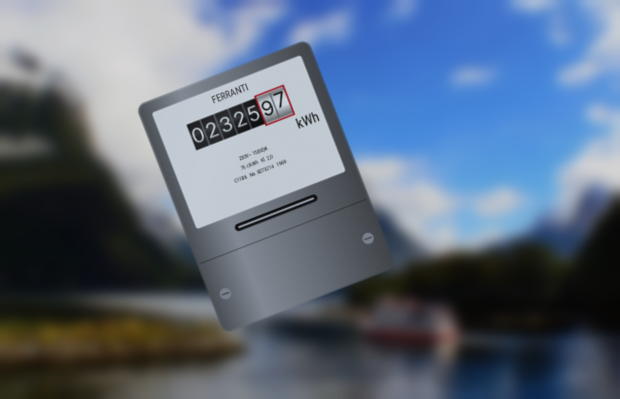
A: 2325.97 kWh
